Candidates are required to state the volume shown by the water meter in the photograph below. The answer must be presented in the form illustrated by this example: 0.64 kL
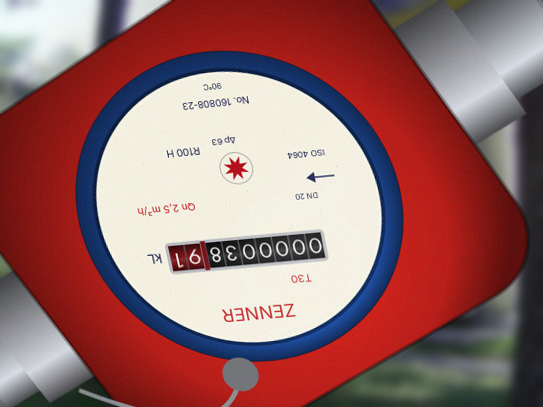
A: 38.91 kL
